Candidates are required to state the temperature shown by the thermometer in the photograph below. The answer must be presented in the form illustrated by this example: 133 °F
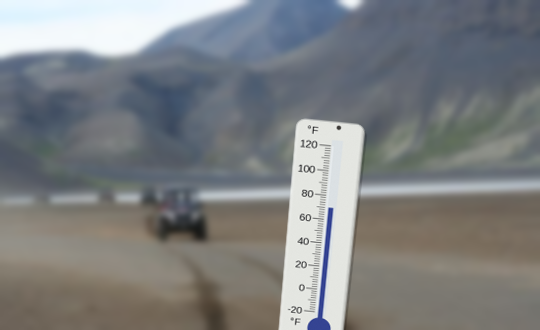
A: 70 °F
